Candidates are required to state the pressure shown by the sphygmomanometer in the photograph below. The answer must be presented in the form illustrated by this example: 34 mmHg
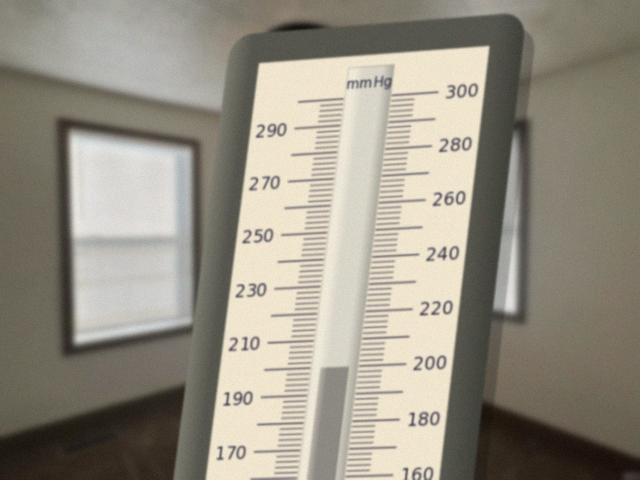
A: 200 mmHg
